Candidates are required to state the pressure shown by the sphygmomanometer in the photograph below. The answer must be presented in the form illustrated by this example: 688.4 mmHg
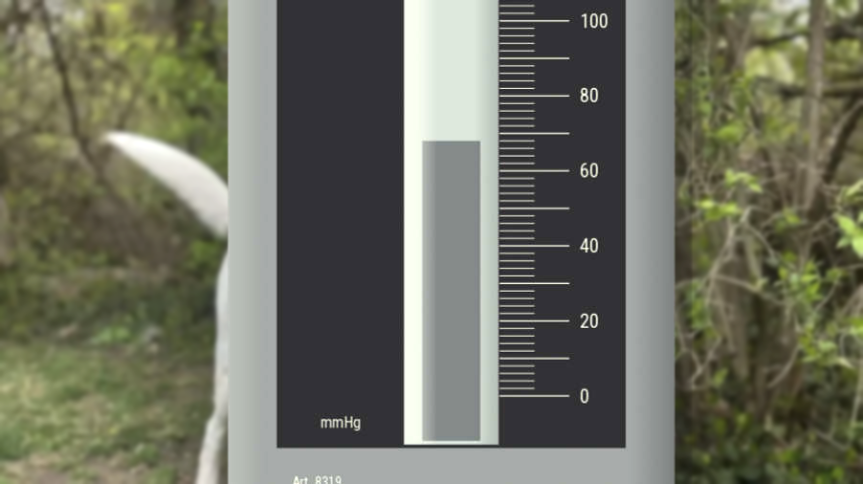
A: 68 mmHg
